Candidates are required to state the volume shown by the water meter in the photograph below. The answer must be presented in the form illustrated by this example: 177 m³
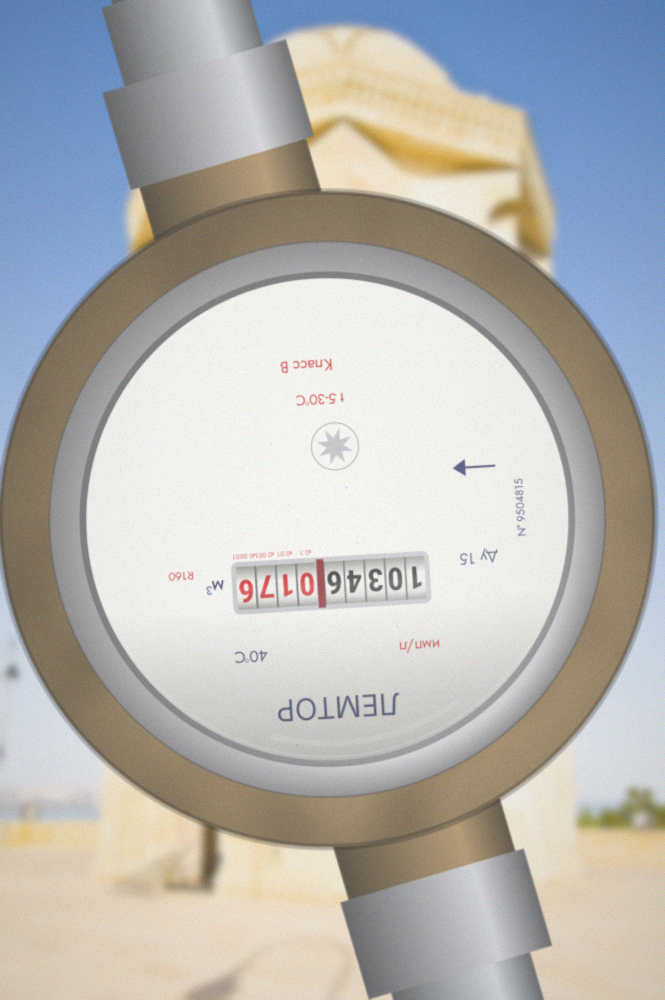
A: 10346.0176 m³
